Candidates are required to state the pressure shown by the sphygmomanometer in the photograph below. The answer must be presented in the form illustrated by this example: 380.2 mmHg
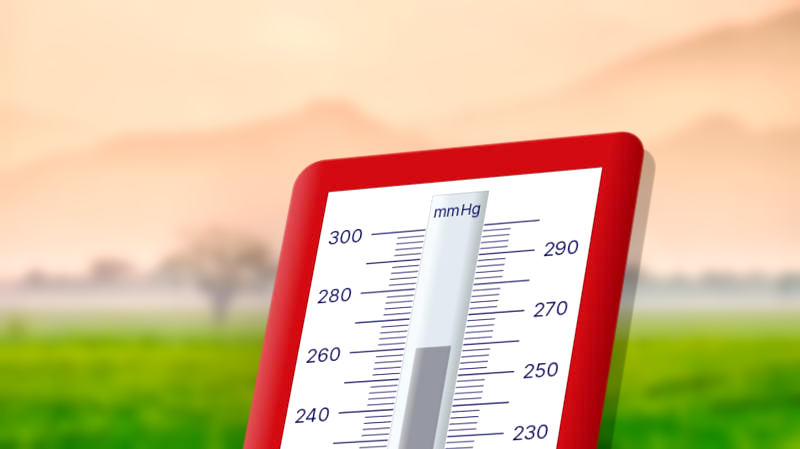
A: 260 mmHg
